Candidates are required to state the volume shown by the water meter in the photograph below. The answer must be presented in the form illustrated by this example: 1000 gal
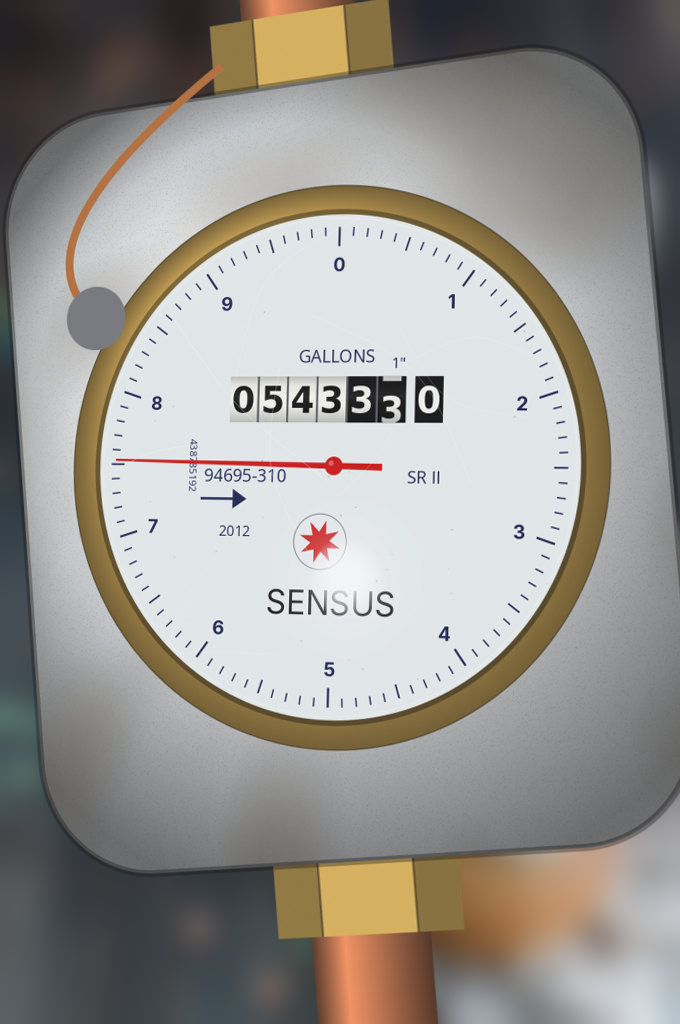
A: 543327.5 gal
